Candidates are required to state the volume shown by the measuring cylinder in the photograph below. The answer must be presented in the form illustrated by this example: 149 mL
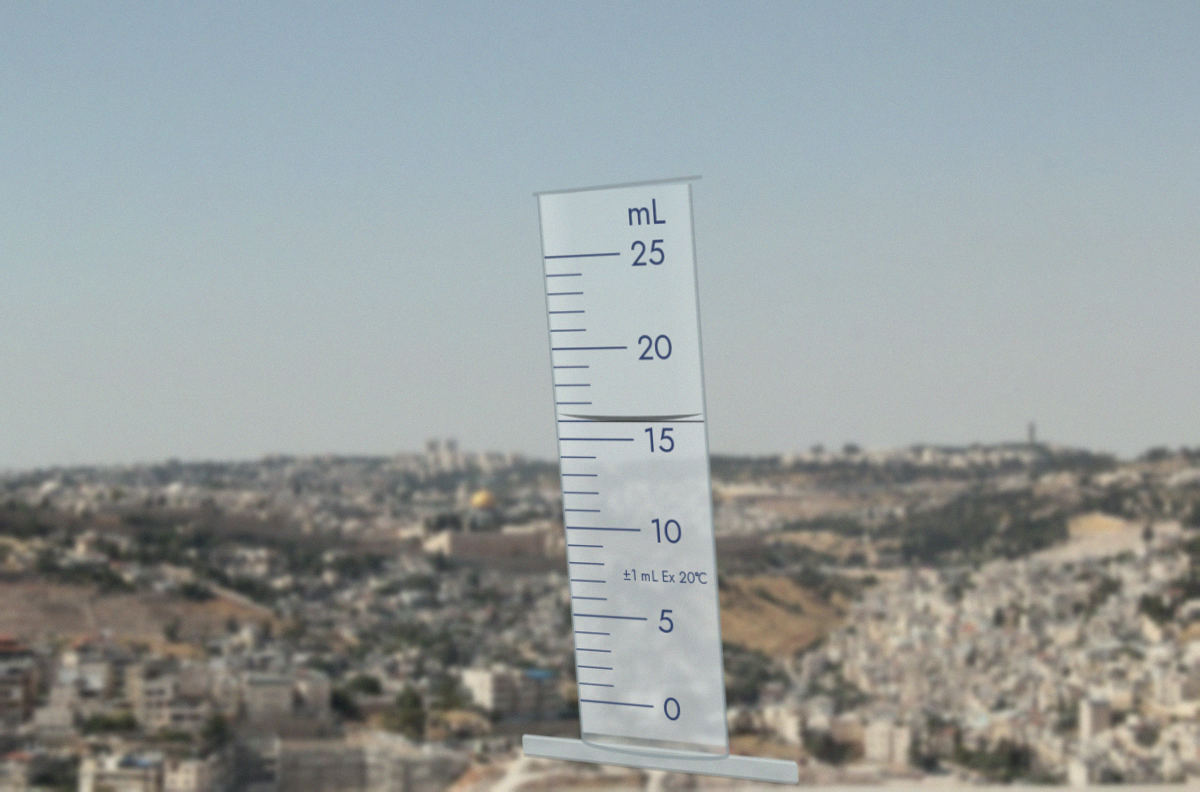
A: 16 mL
